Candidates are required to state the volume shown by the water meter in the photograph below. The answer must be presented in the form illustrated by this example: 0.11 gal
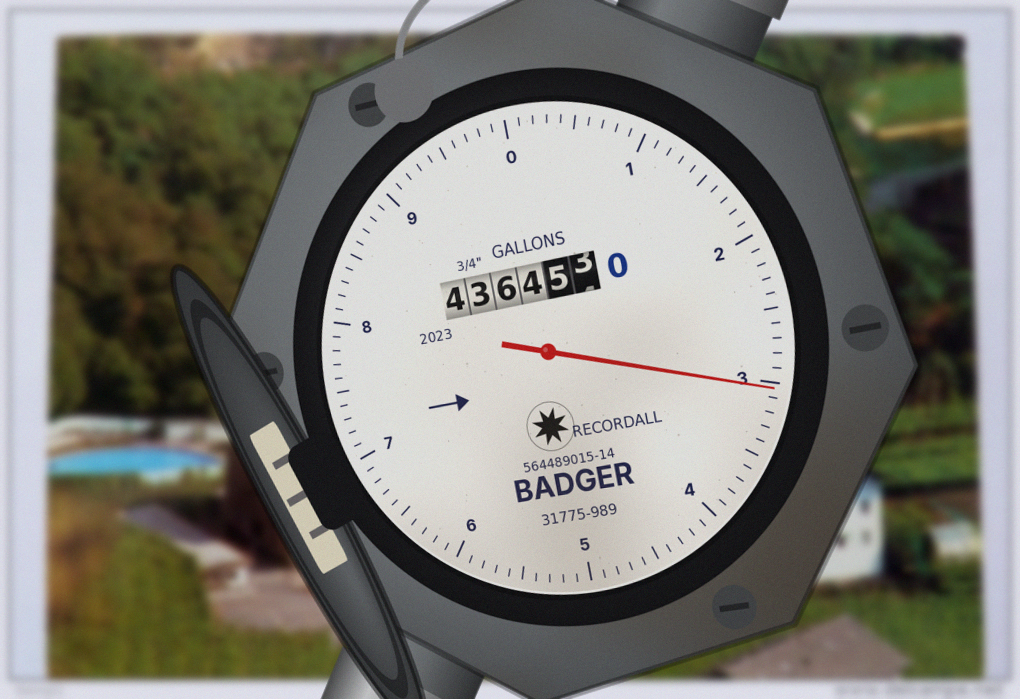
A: 4364533.0 gal
